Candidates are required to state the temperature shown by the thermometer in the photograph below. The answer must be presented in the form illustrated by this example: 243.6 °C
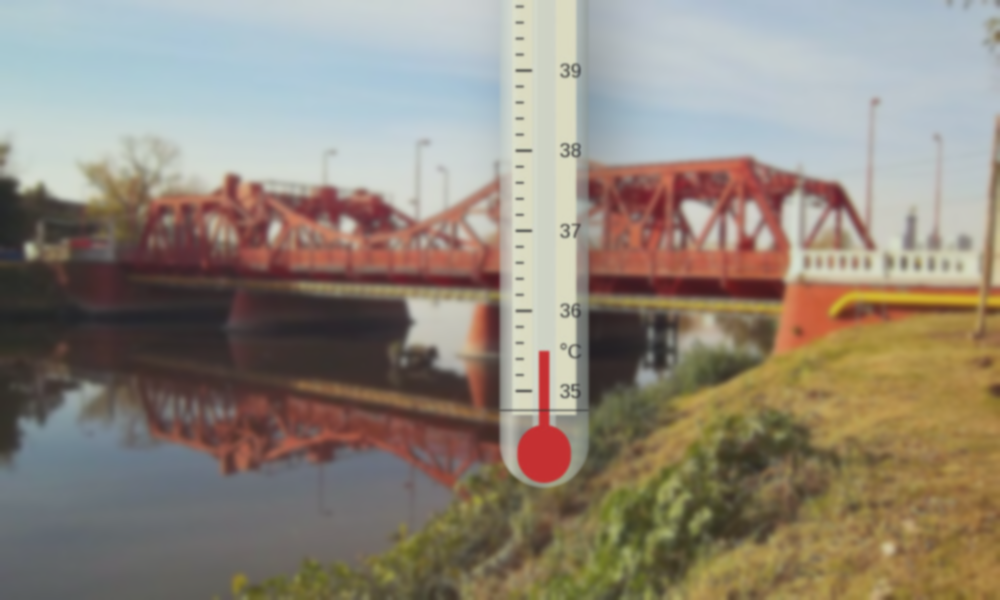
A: 35.5 °C
